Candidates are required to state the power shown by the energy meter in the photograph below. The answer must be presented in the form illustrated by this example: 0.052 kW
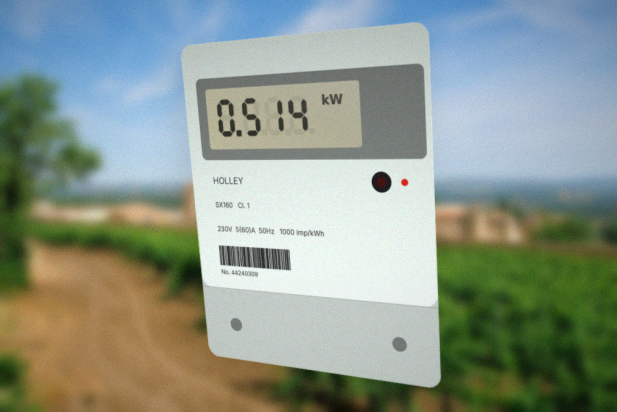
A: 0.514 kW
